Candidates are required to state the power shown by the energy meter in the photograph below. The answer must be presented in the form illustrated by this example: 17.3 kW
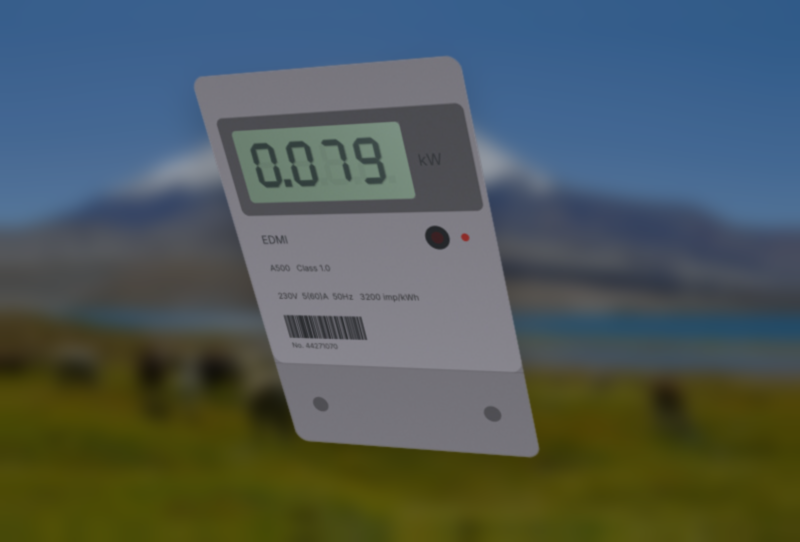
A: 0.079 kW
